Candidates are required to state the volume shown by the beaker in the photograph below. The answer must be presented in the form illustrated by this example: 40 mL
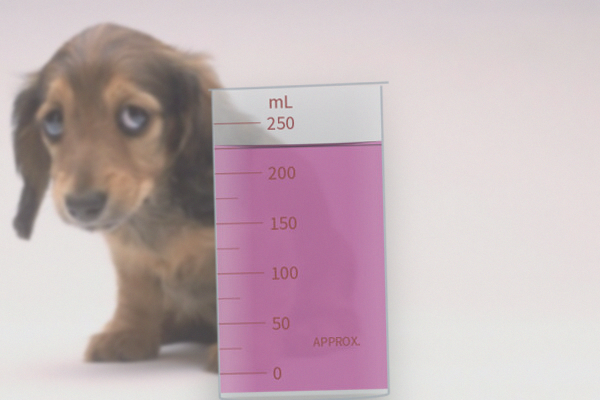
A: 225 mL
